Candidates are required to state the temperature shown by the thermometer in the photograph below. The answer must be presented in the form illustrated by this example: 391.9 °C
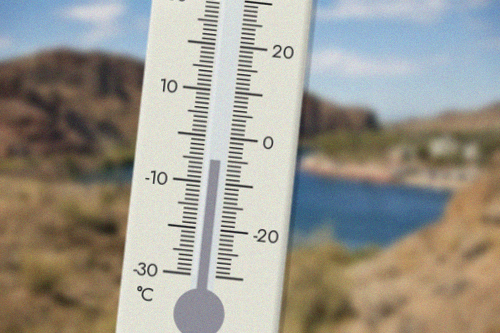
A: -5 °C
